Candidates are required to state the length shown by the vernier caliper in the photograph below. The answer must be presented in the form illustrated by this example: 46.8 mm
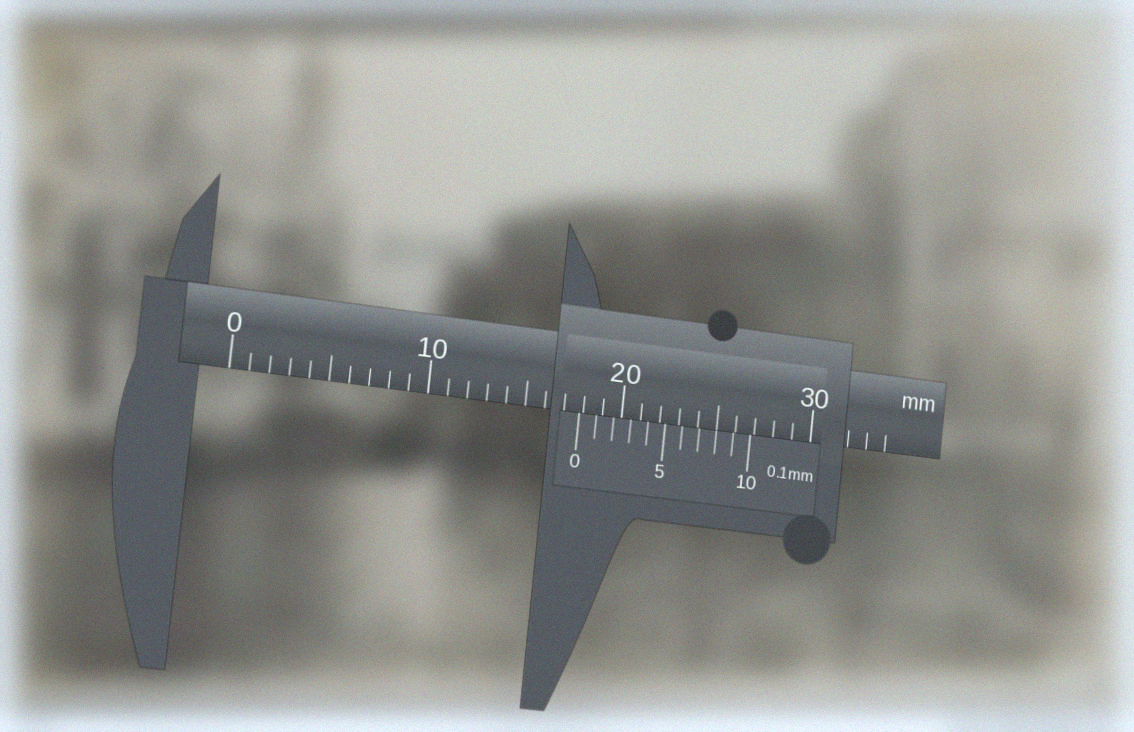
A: 17.8 mm
